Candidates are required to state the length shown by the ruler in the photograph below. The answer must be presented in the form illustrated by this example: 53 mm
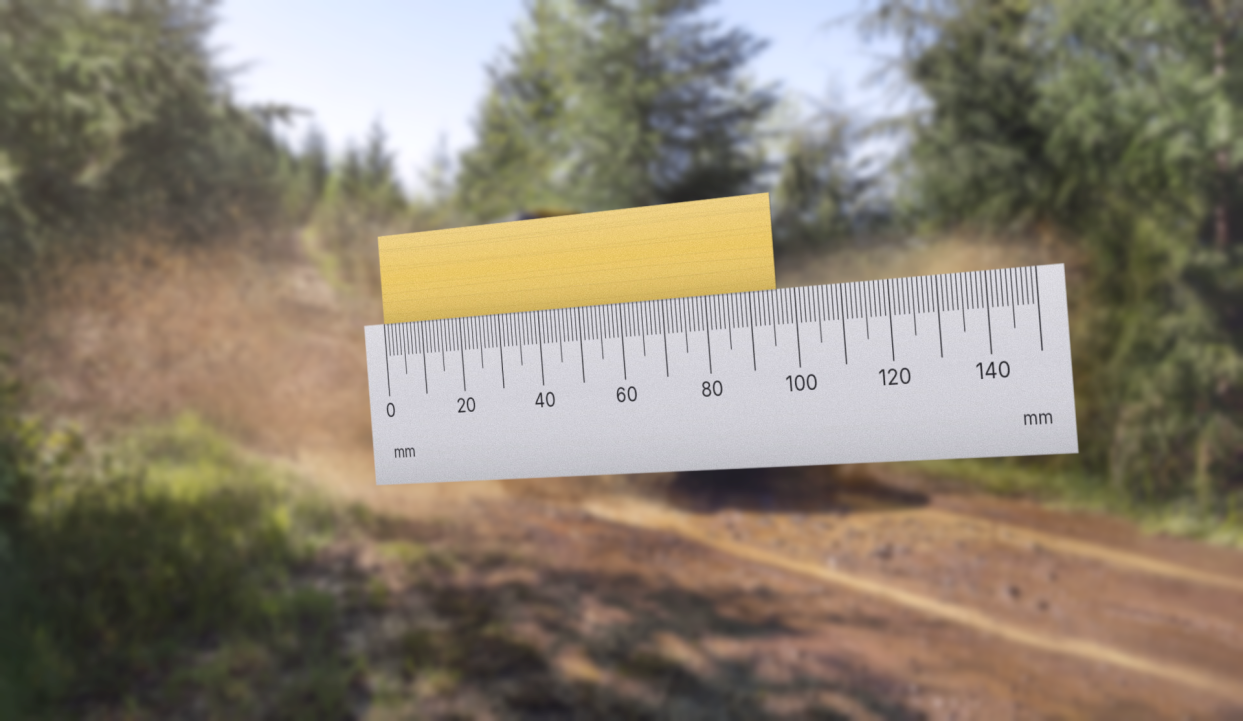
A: 96 mm
